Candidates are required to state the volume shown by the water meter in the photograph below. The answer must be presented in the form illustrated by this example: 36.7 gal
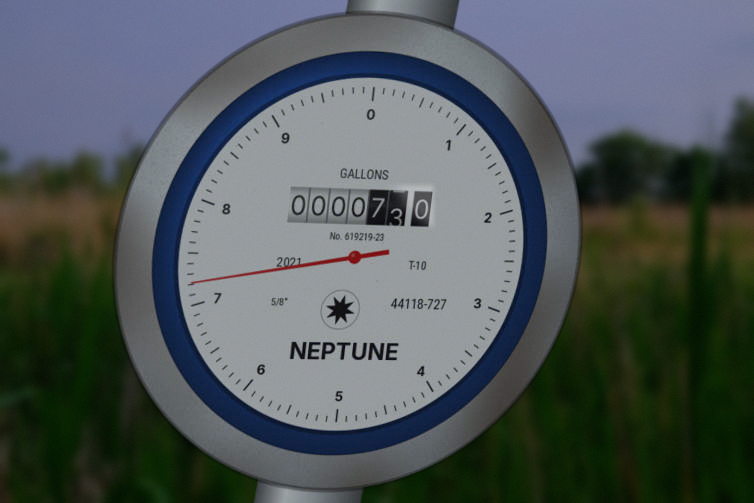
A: 727.2 gal
